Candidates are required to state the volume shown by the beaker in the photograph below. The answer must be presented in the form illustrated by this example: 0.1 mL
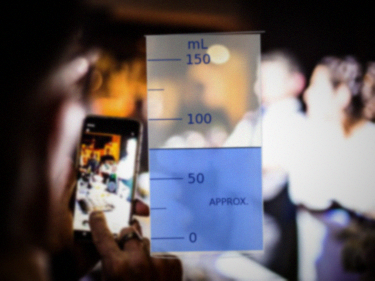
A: 75 mL
